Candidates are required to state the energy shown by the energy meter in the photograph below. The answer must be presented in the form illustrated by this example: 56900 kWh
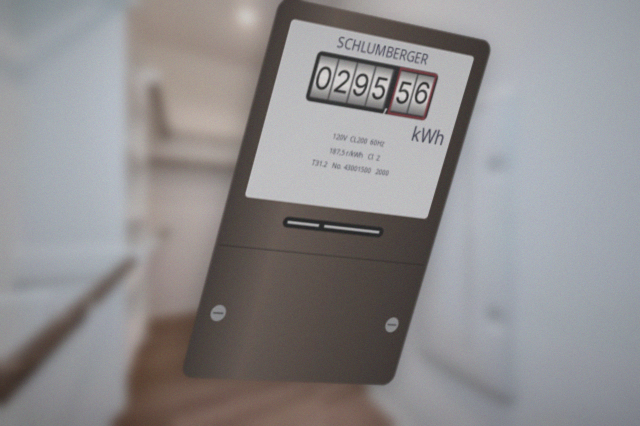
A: 295.56 kWh
